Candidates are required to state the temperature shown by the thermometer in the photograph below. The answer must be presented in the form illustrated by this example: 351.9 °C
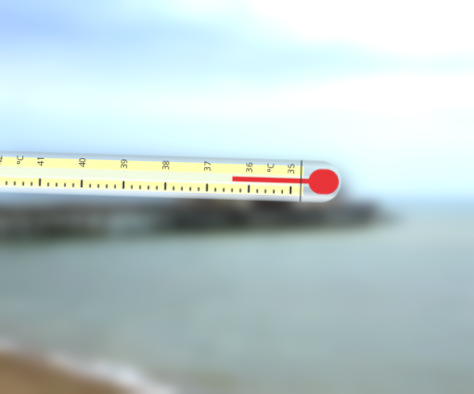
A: 36.4 °C
